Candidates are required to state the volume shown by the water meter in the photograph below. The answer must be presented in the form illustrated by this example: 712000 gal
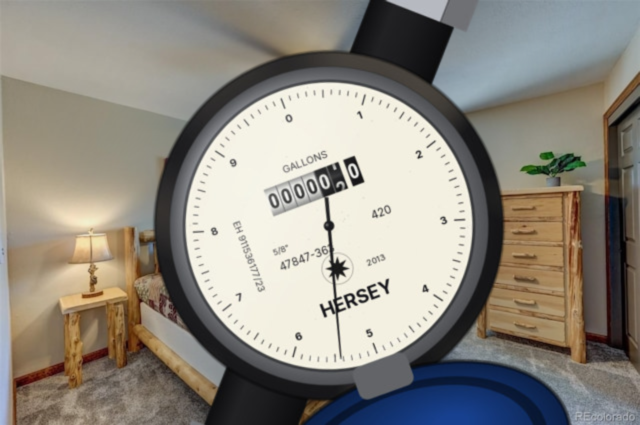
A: 15.4 gal
